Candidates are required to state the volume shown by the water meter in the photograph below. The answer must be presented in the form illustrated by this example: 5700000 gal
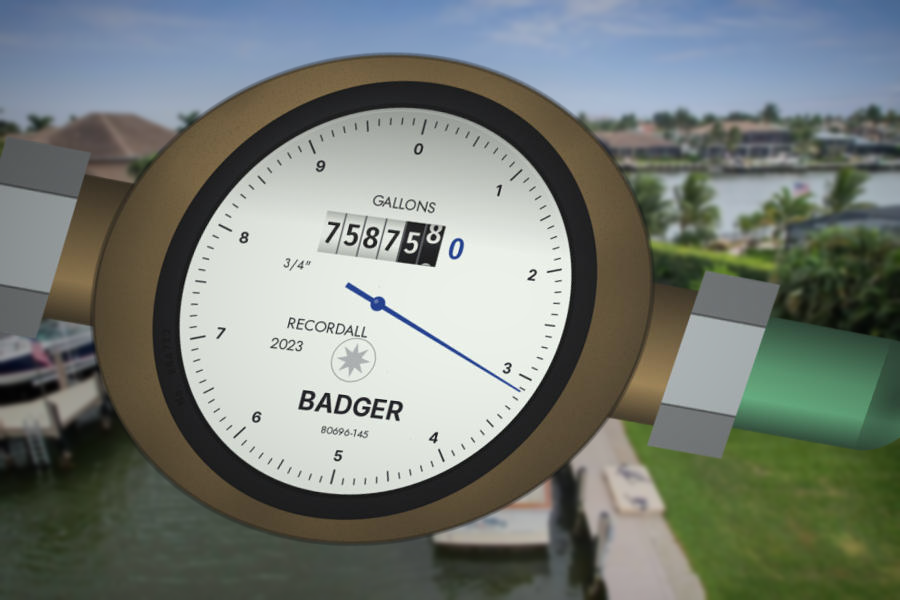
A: 7587583.1 gal
